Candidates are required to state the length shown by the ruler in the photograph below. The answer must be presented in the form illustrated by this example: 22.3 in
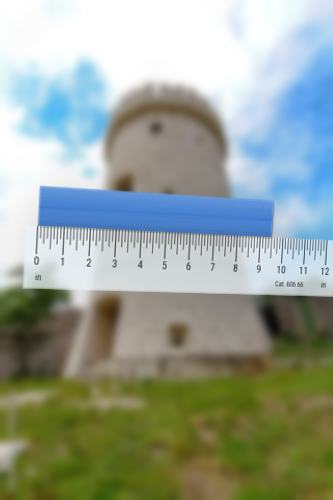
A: 9.5 in
